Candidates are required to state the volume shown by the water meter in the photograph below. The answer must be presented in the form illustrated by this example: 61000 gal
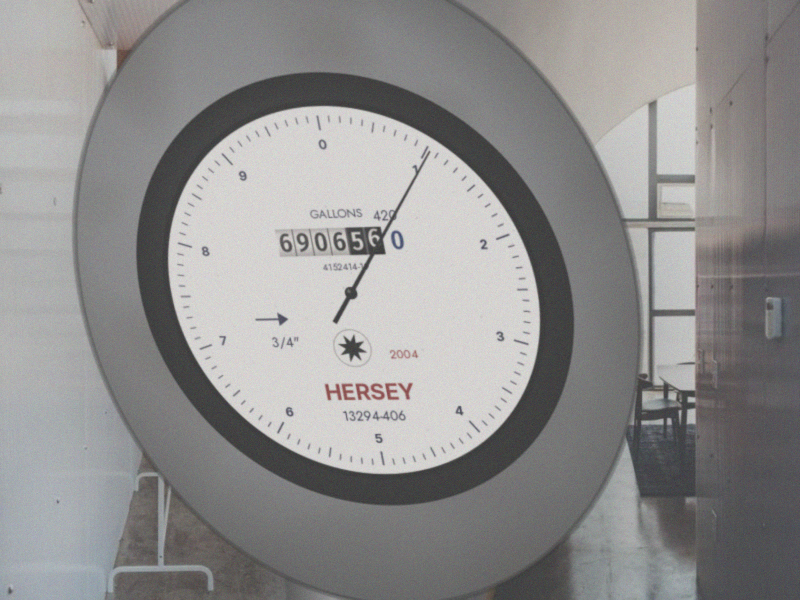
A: 6906561.0 gal
